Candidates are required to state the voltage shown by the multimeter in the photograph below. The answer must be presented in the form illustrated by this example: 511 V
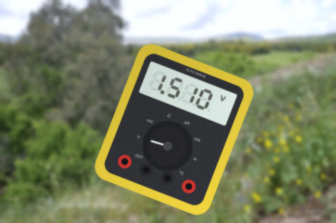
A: 1.510 V
